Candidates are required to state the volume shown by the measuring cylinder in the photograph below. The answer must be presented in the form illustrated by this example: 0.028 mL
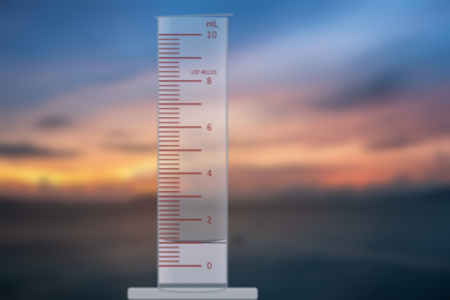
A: 1 mL
